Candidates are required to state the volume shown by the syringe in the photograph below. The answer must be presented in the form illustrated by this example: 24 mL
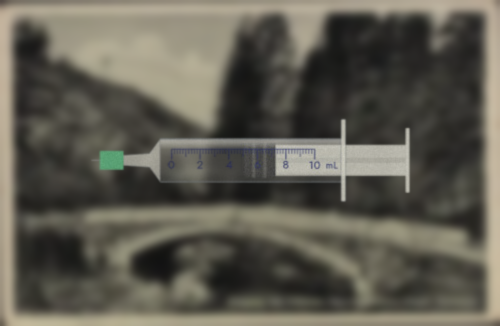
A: 5 mL
